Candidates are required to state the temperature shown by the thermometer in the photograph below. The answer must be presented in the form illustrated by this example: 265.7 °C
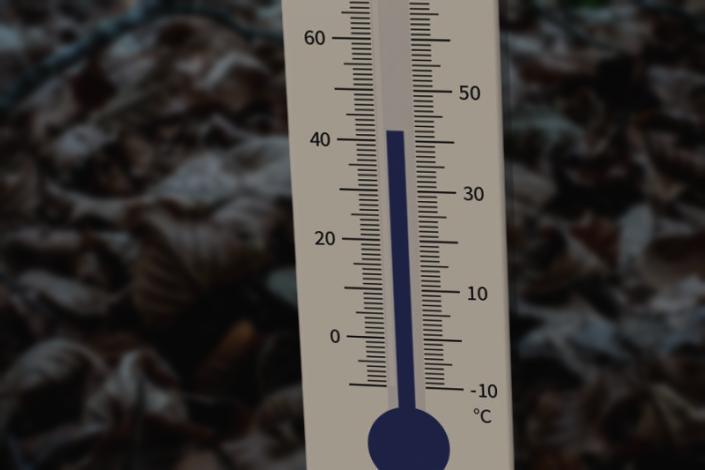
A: 42 °C
